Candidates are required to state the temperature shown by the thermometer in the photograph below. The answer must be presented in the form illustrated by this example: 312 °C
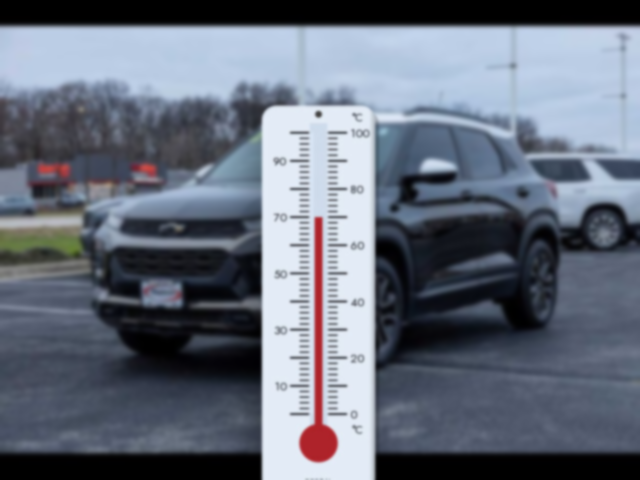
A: 70 °C
